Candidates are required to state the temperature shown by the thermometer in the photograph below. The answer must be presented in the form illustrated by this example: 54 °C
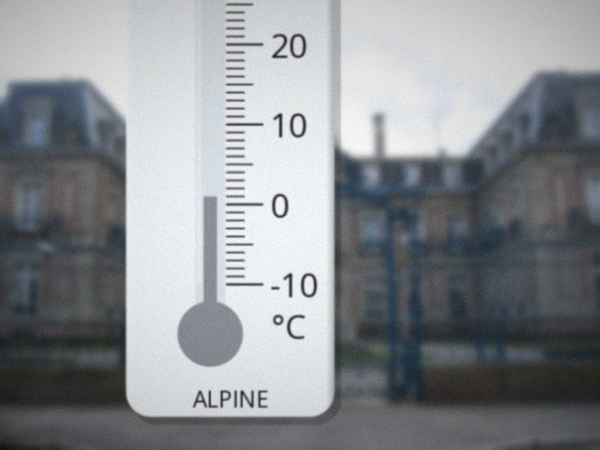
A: 1 °C
